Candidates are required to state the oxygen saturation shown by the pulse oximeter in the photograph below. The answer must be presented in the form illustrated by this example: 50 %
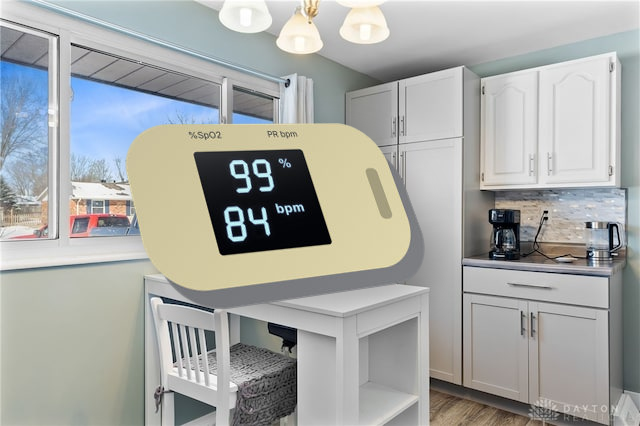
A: 99 %
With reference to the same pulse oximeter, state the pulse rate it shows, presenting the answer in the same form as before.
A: 84 bpm
